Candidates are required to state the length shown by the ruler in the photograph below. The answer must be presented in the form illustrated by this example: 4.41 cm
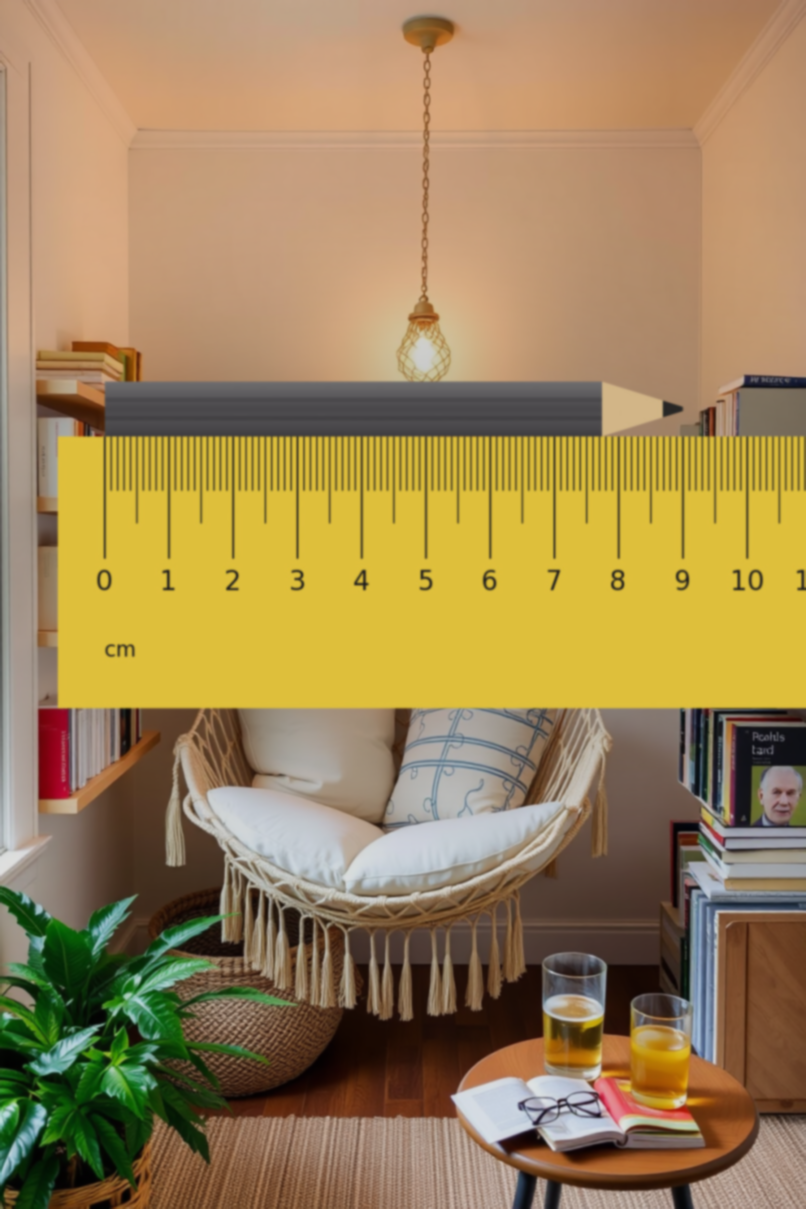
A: 9 cm
